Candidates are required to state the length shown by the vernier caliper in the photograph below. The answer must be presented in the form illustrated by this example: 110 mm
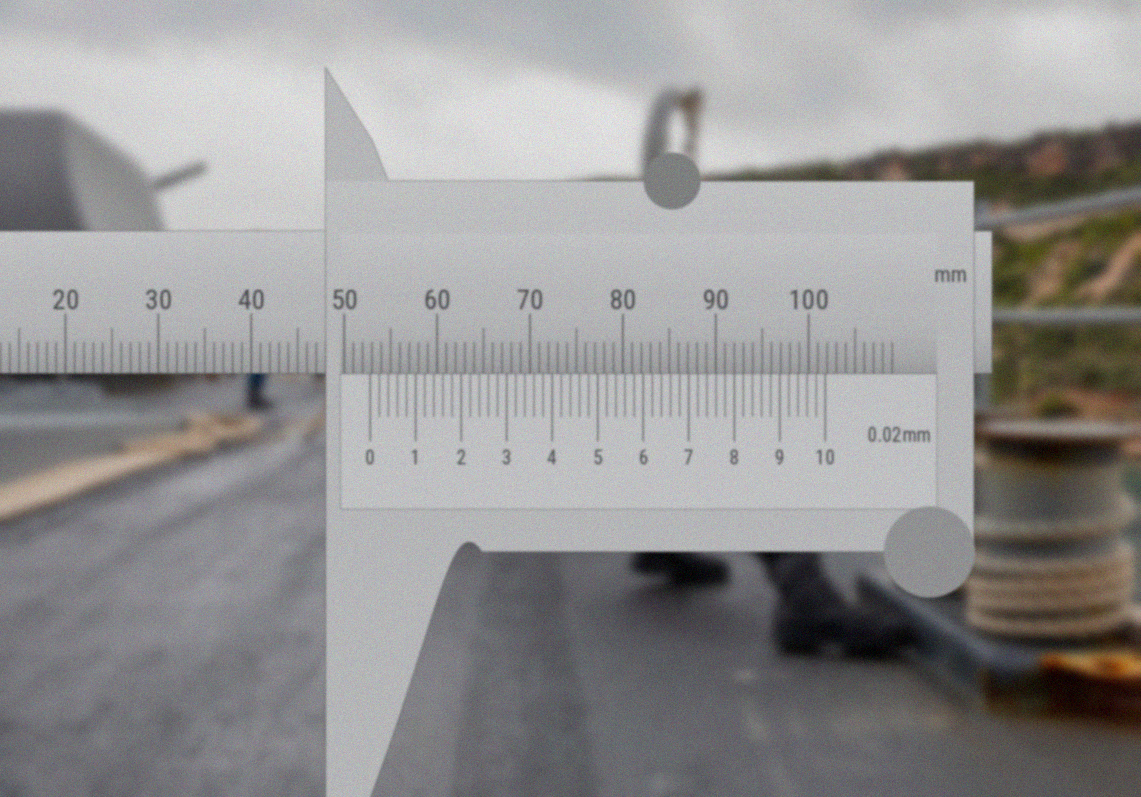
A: 52.8 mm
